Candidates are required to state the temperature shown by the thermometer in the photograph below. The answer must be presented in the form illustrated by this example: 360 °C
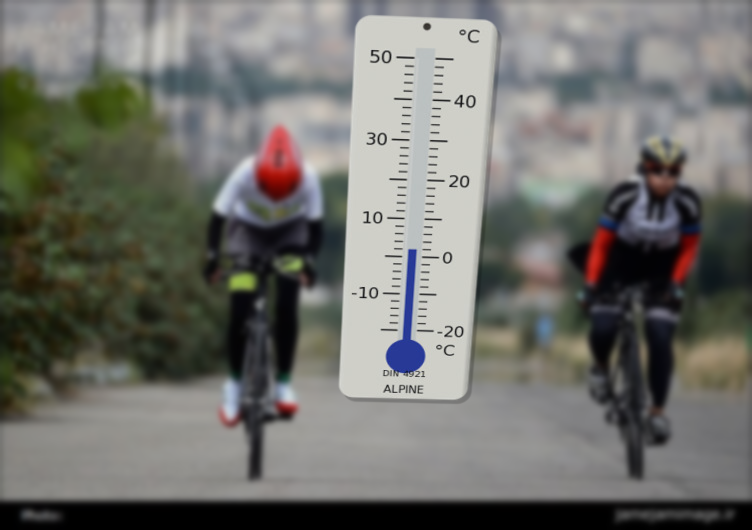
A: 2 °C
